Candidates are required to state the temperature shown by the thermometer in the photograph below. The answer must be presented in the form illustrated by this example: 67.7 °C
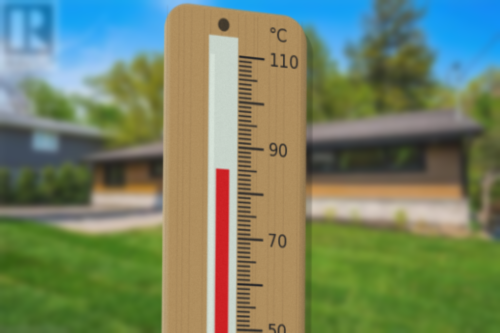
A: 85 °C
